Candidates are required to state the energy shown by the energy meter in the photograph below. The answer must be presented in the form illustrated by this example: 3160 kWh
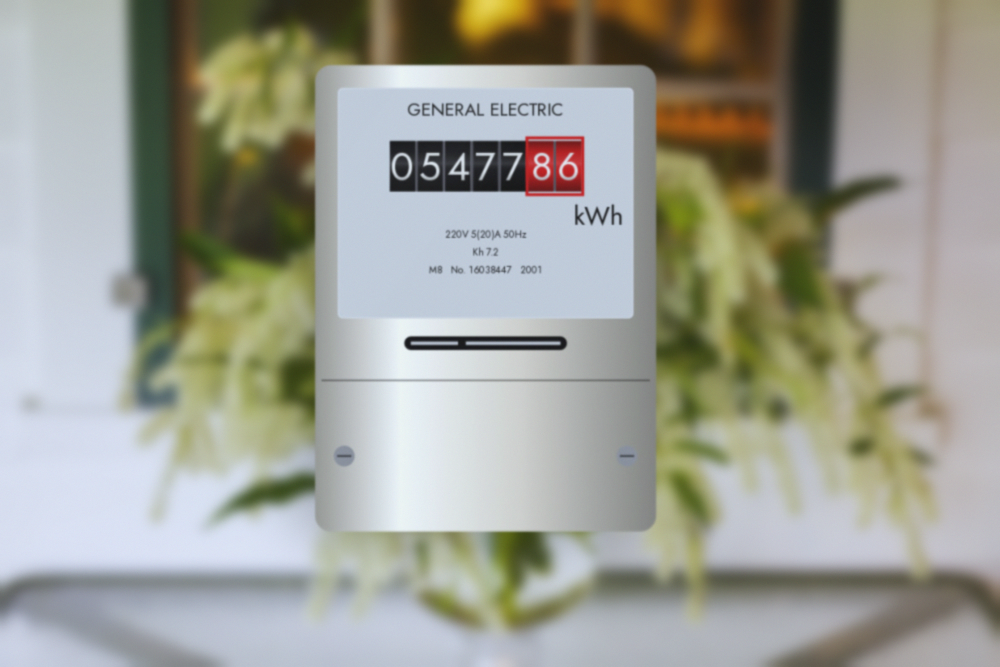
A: 5477.86 kWh
